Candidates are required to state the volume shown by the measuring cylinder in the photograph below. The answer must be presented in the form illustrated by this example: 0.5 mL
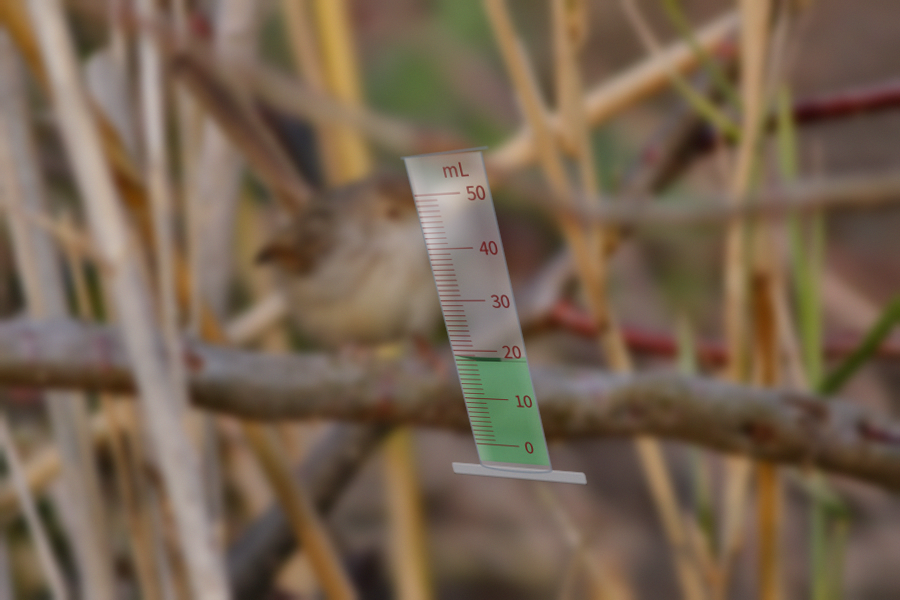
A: 18 mL
